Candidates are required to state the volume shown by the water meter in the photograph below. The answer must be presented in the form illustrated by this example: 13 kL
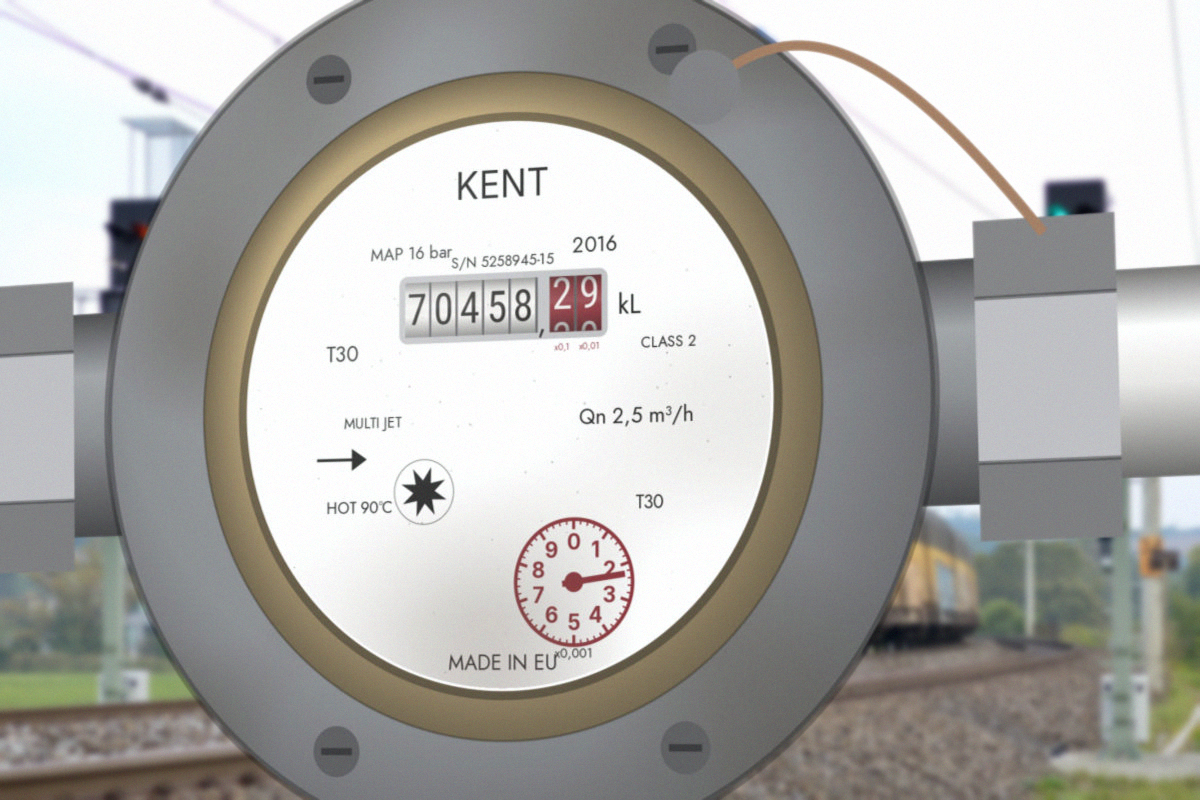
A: 70458.292 kL
